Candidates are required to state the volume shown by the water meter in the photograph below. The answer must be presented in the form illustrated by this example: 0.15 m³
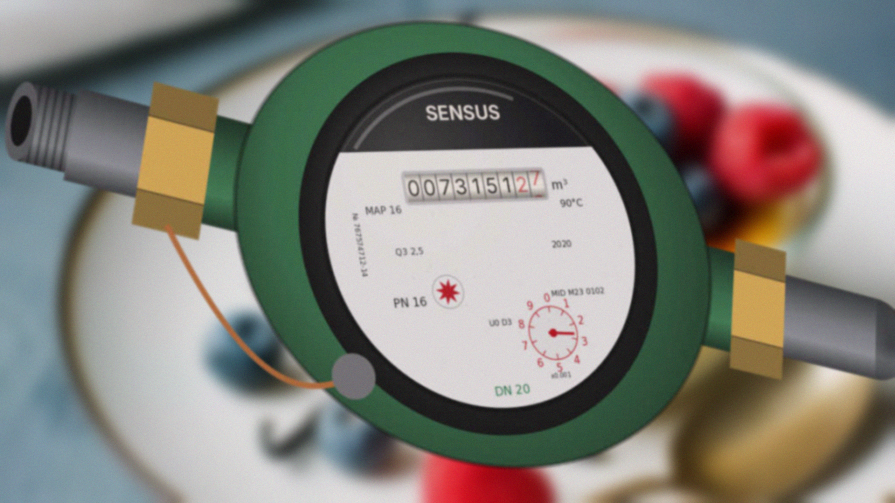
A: 73151.272 m³
